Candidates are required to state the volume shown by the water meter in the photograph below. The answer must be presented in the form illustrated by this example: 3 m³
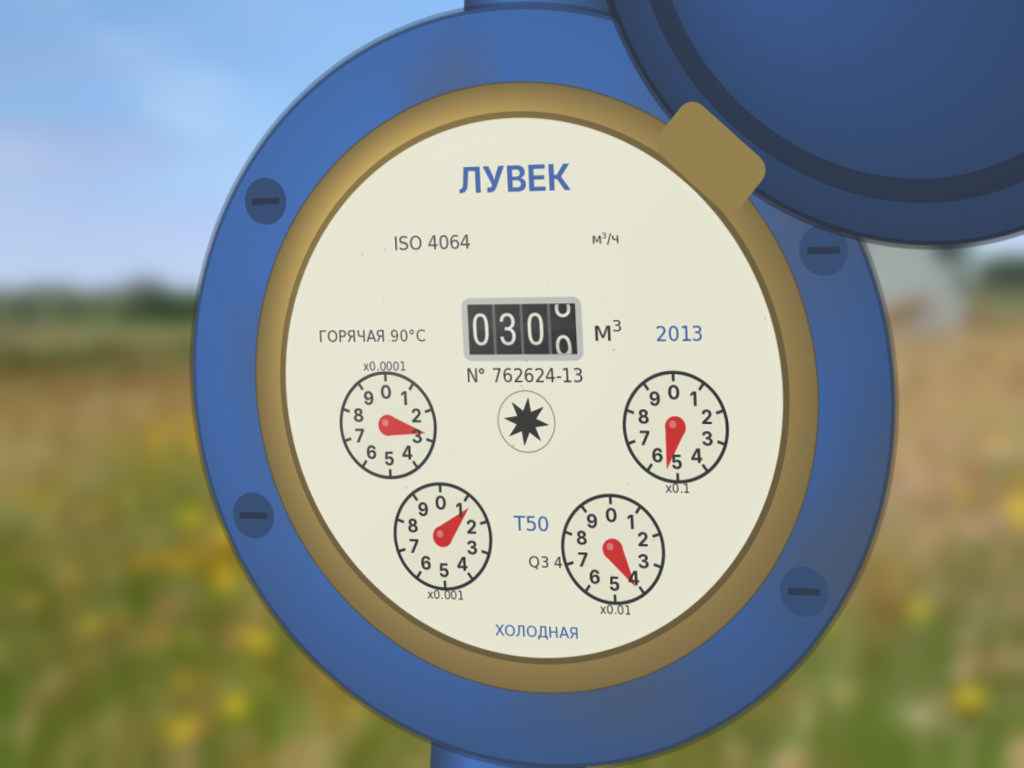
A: 308.5412 m³
